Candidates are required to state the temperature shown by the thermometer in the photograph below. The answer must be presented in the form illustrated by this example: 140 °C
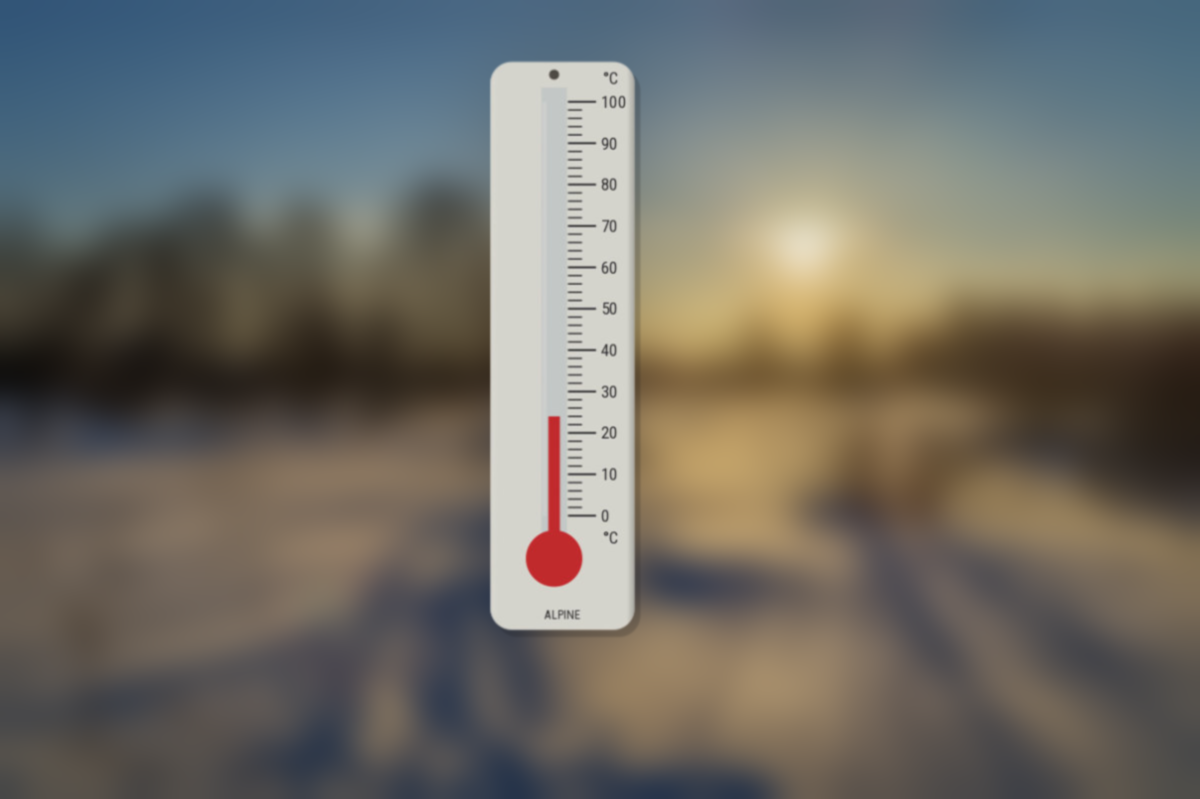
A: 24 °C
